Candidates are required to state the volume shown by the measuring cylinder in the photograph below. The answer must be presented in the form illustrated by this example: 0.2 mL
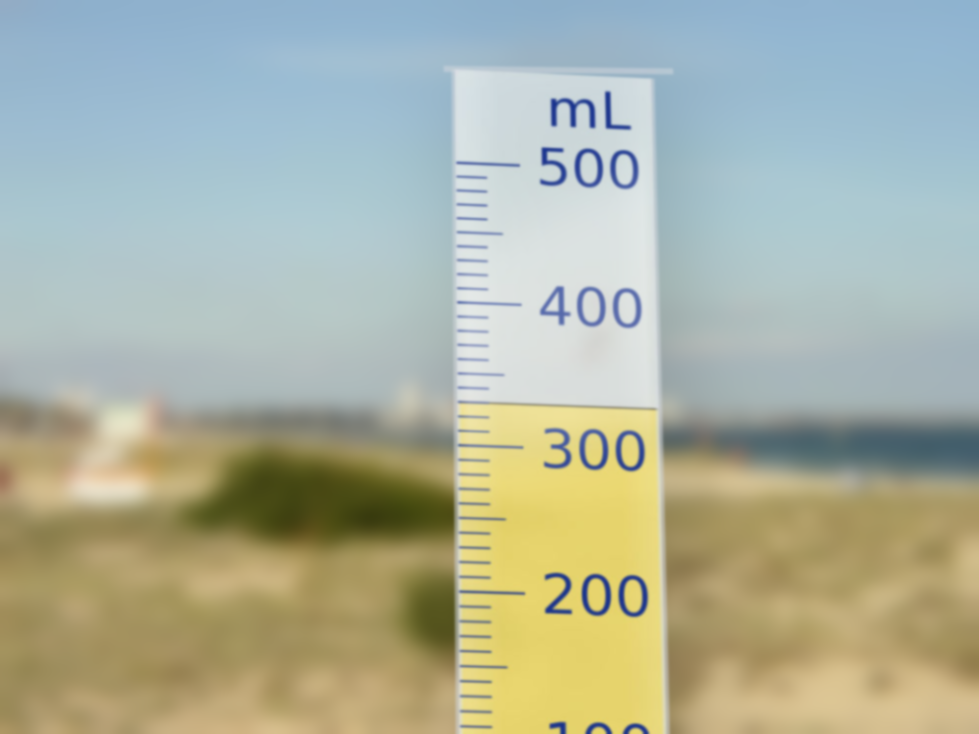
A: 330 mL
